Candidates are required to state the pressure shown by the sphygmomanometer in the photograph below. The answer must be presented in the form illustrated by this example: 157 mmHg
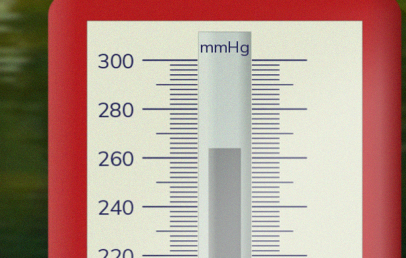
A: 264 mmHg
